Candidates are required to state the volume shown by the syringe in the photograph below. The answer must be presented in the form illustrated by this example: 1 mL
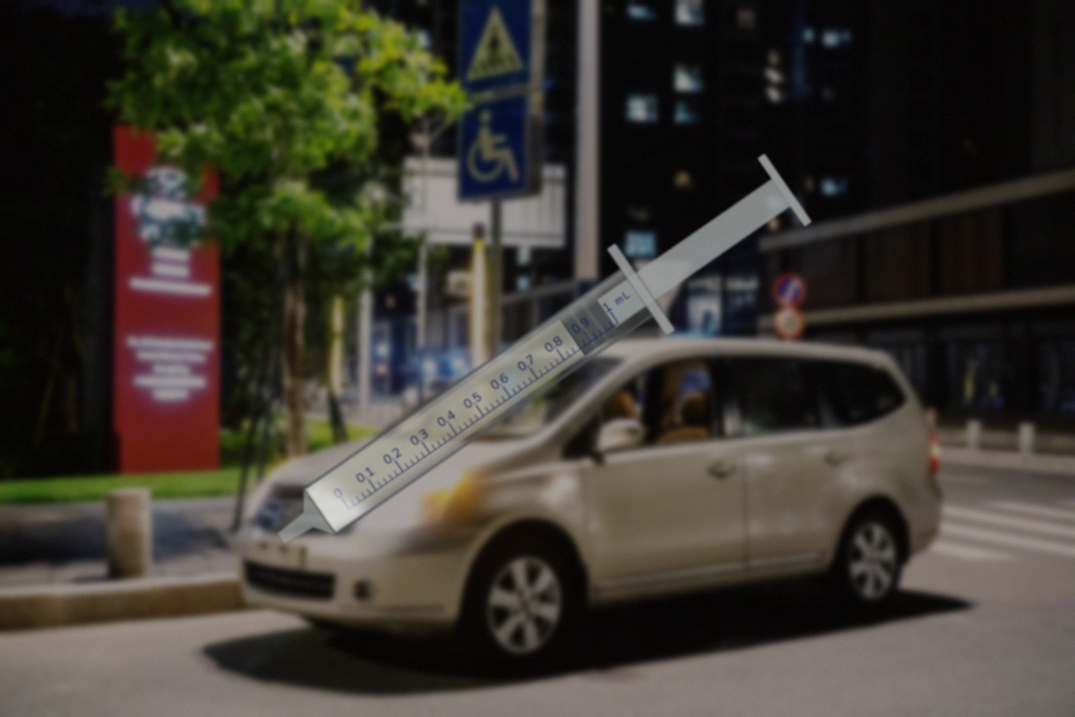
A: 0.86 mL
